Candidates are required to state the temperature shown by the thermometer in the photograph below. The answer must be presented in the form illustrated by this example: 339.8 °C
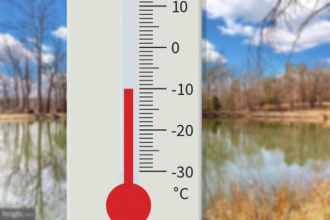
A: -10 °C
